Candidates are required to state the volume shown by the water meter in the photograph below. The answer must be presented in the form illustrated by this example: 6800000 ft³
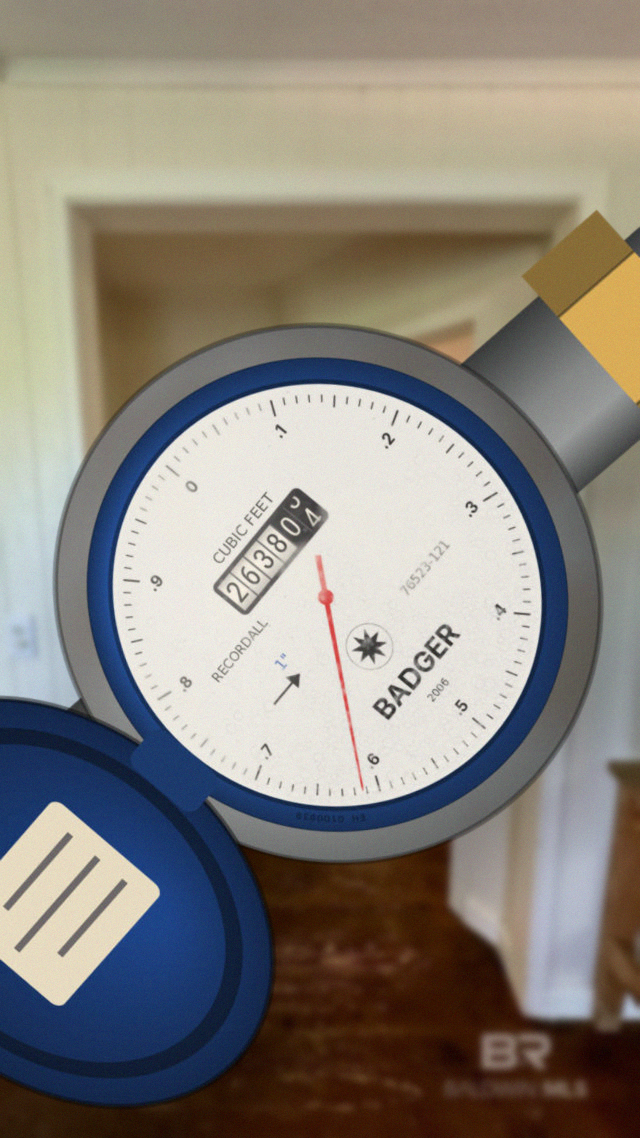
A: 263803.61 ft³
